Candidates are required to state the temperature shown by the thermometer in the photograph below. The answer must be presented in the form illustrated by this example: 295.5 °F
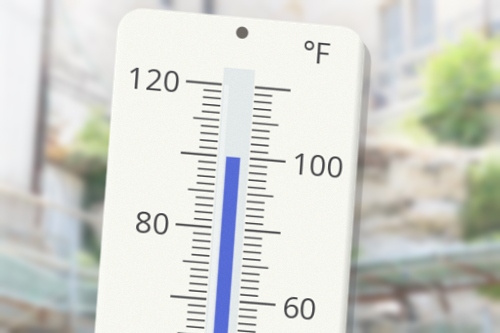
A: 100 °F
